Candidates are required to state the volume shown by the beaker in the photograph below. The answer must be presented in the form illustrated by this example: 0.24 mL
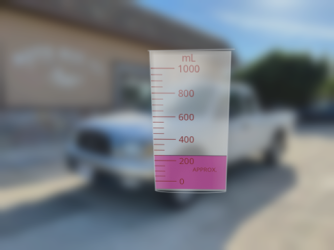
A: 250 mL
